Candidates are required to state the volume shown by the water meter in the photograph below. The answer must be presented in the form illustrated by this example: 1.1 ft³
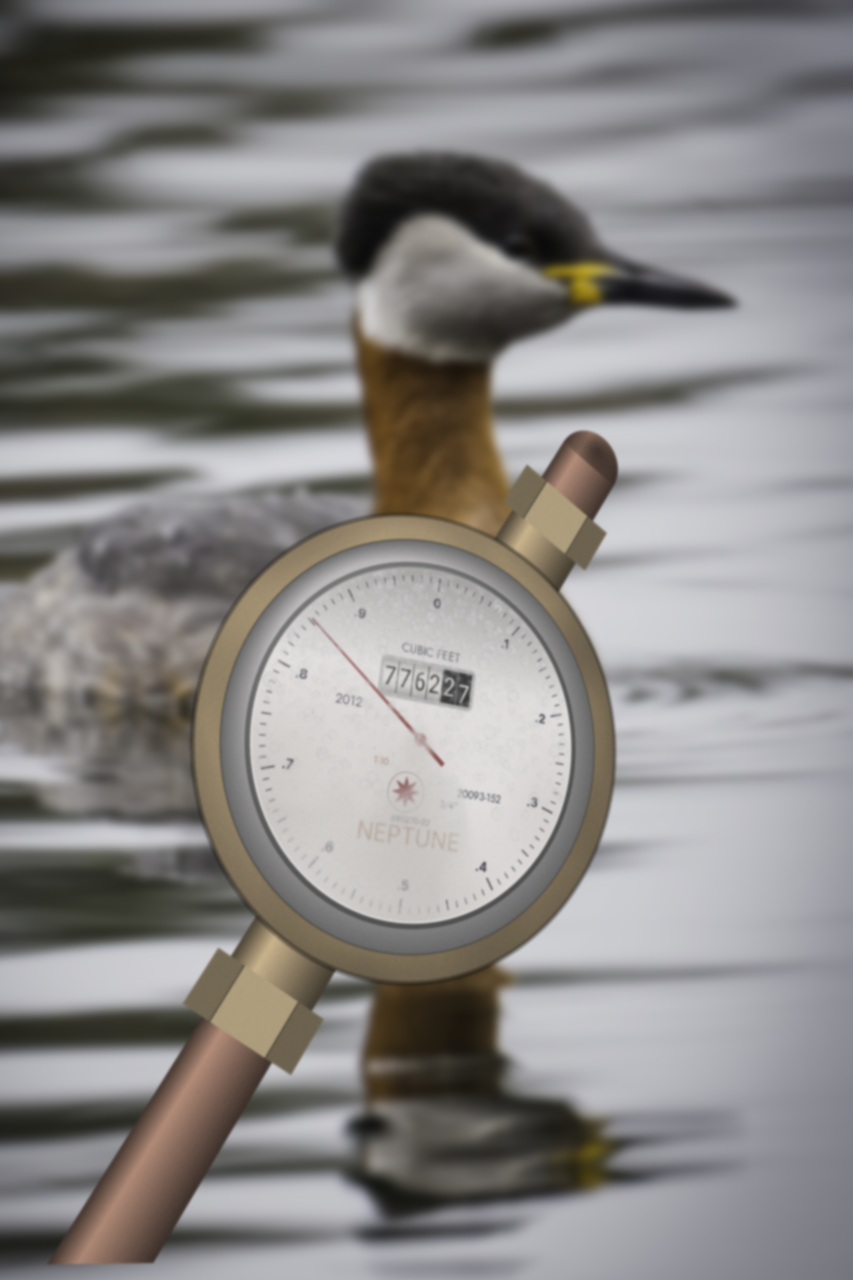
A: 776226.85 ft³
